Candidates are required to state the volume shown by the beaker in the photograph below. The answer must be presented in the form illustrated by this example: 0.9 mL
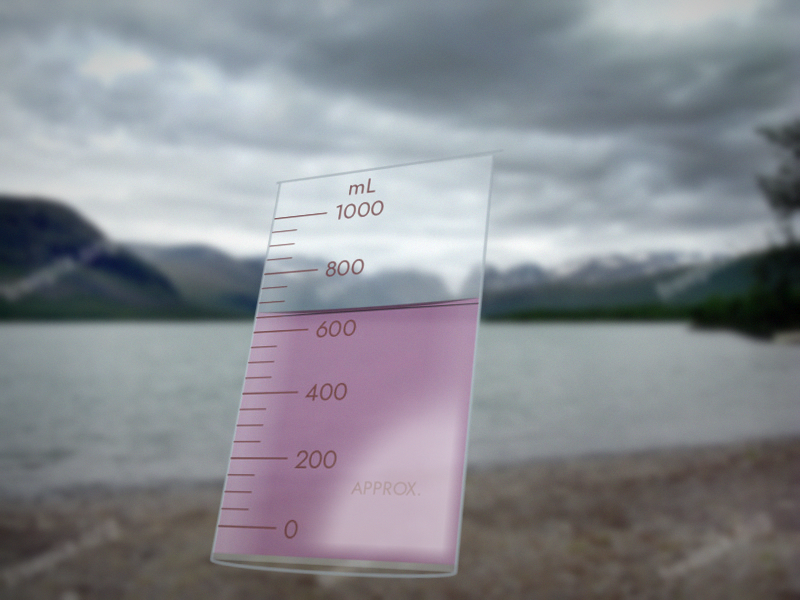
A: 650 mL
